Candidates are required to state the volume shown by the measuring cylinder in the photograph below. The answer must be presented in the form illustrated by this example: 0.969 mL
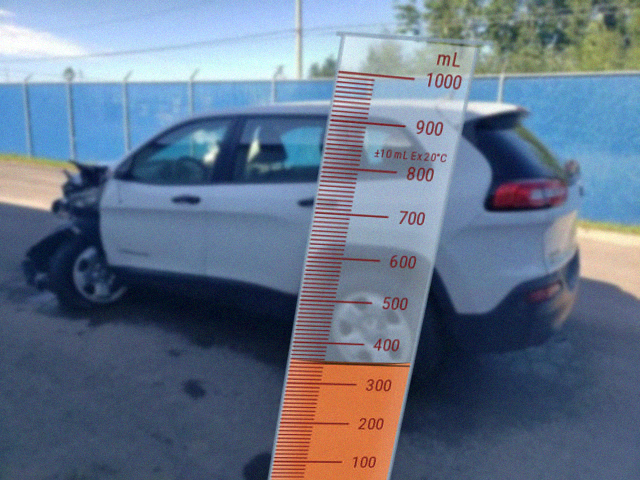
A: 350 mL
